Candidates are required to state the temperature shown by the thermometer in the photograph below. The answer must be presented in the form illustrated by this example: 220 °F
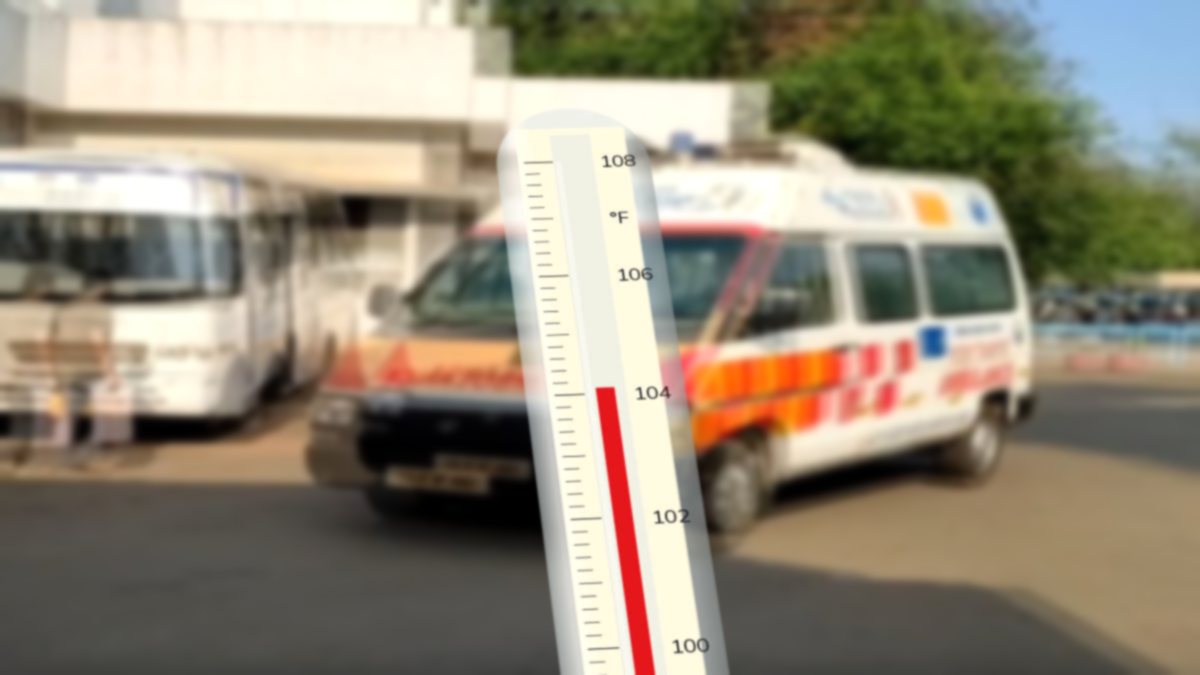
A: 104.1 °F
